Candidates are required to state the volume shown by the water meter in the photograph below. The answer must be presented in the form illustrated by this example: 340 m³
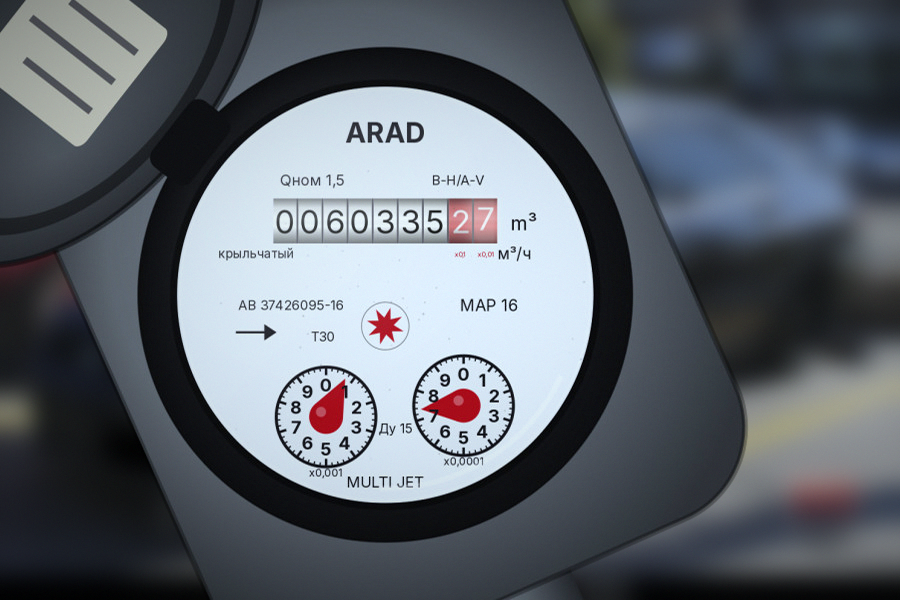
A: 60335.2707 m³
